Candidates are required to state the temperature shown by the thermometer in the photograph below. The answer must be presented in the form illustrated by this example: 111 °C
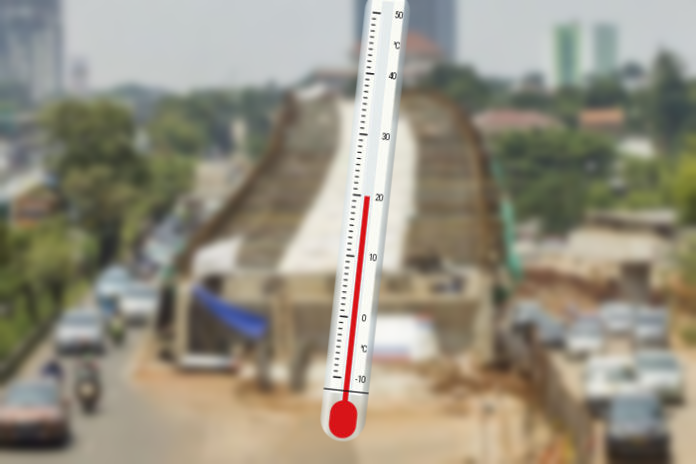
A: 20 °C
